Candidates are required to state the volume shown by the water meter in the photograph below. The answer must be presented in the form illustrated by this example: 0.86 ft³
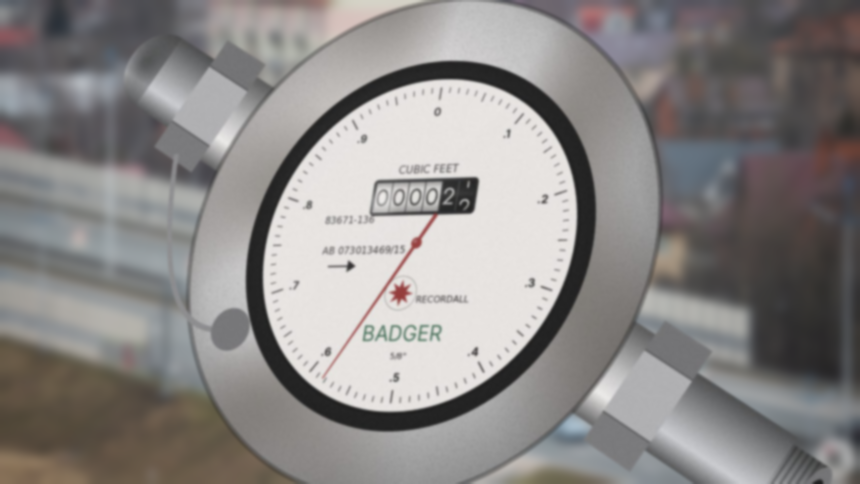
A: 21.58 ft³
